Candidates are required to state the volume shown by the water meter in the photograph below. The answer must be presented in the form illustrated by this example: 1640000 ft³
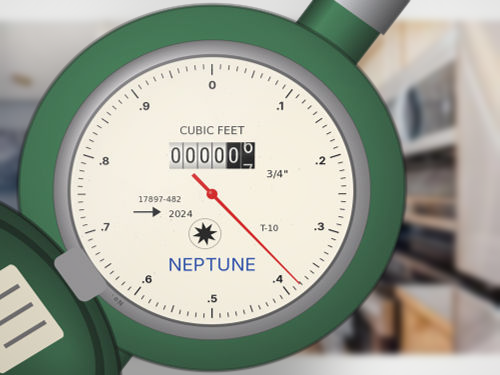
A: 6.38 ft³
